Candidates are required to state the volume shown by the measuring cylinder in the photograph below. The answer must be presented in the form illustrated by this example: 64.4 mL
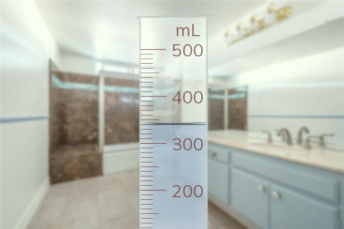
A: 340 mL
